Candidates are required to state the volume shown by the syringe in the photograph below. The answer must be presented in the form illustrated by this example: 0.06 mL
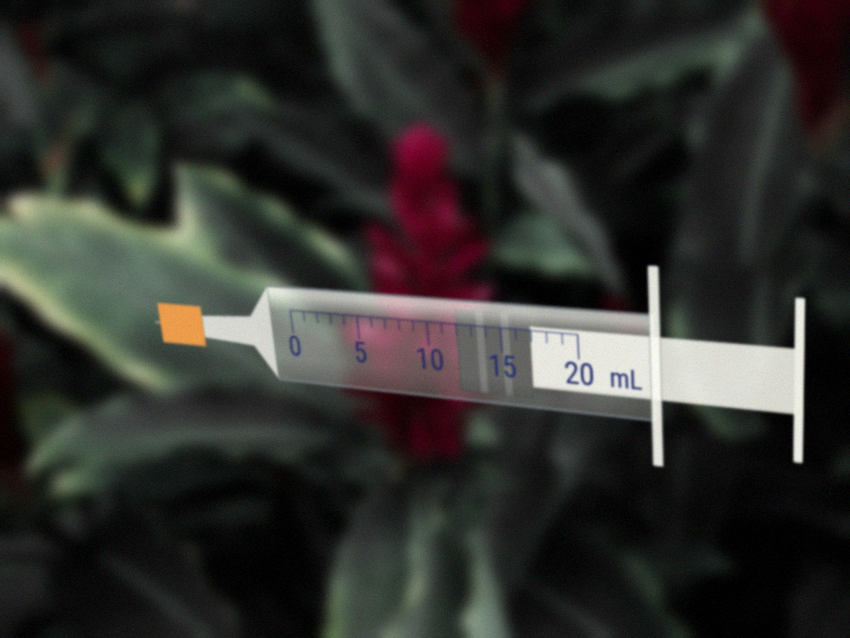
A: 12 mL
